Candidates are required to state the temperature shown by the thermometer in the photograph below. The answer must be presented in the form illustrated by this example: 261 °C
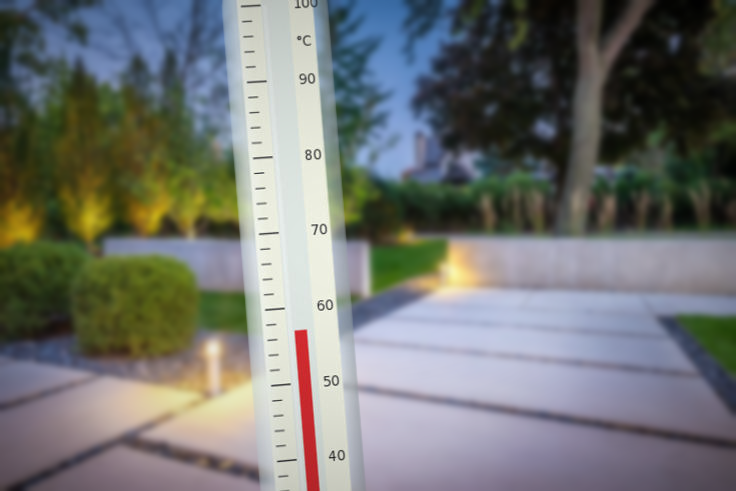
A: 57 °C
